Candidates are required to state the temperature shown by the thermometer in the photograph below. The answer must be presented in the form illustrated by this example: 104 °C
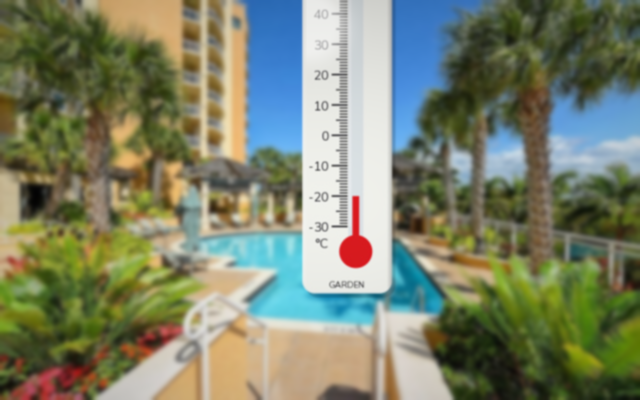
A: -20 °C
